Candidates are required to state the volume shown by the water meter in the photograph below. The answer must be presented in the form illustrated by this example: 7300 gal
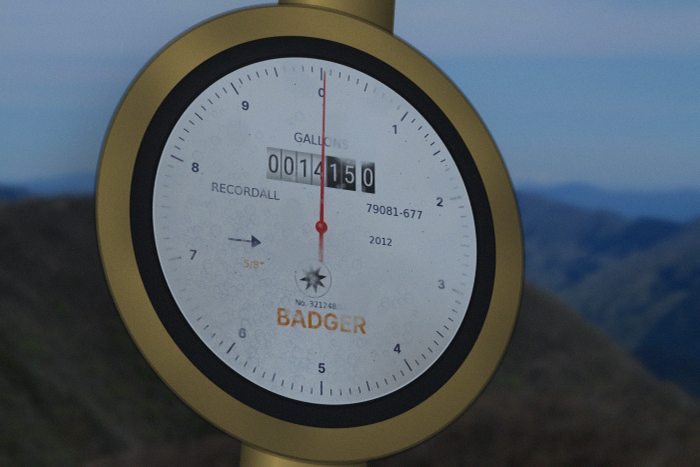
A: 14150.0 gal
